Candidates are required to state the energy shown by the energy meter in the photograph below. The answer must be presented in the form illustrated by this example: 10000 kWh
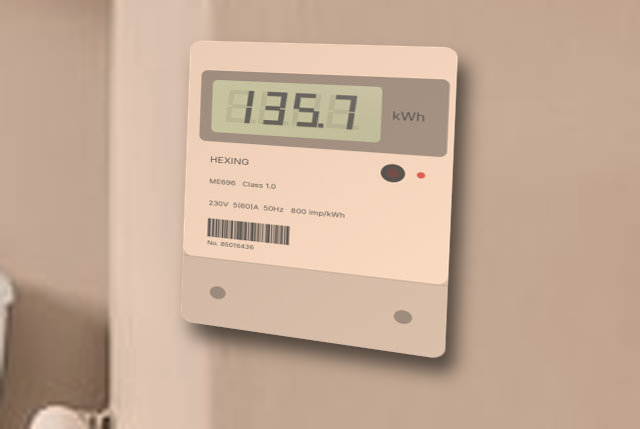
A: 135.7 kWh
